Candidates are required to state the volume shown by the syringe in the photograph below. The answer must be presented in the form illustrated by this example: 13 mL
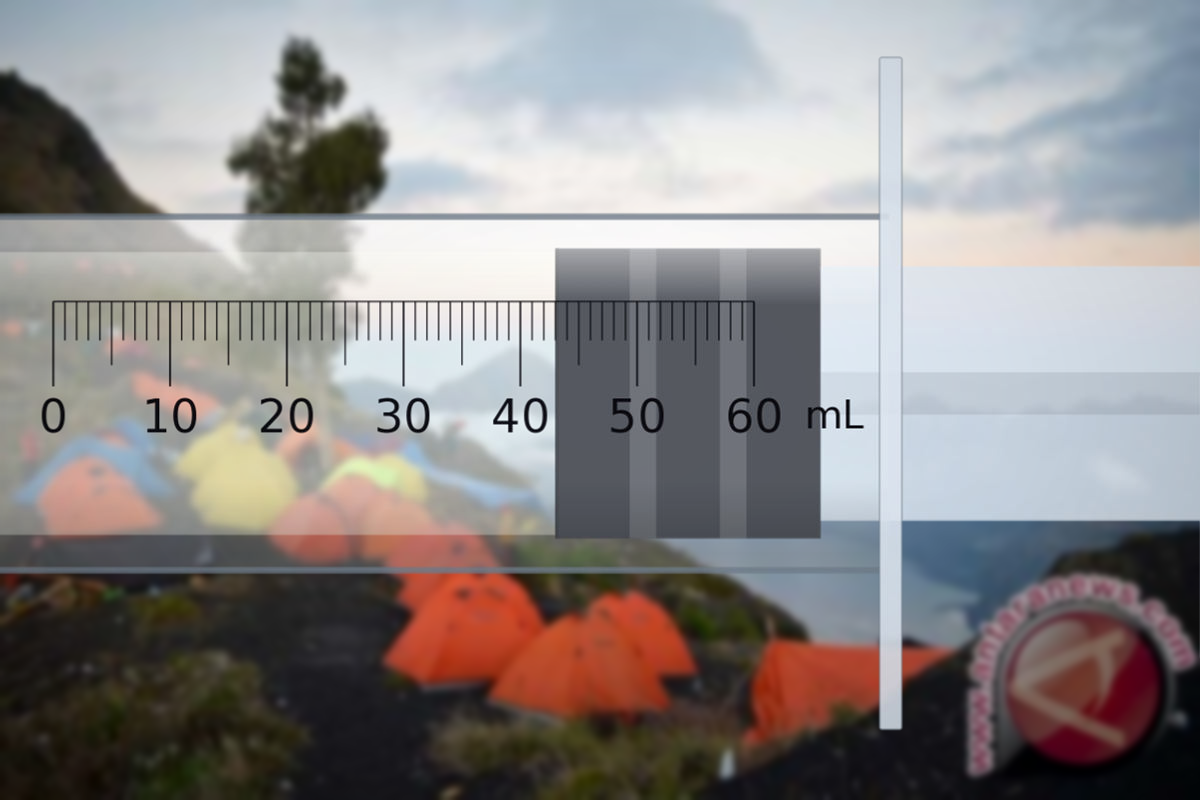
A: 43 mL
